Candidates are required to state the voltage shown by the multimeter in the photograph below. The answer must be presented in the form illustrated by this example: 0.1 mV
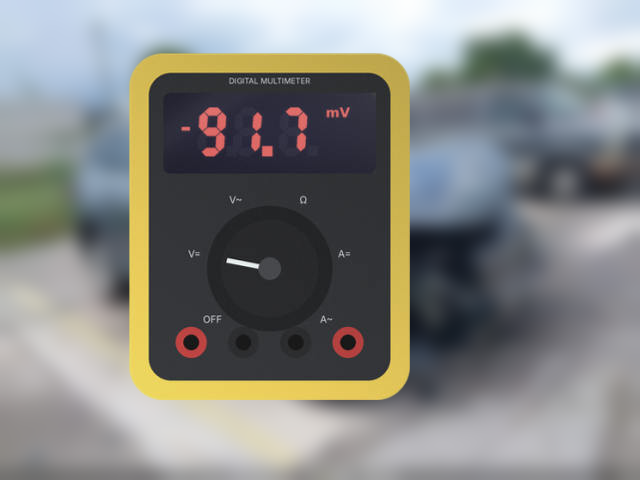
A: -91.7 mV
